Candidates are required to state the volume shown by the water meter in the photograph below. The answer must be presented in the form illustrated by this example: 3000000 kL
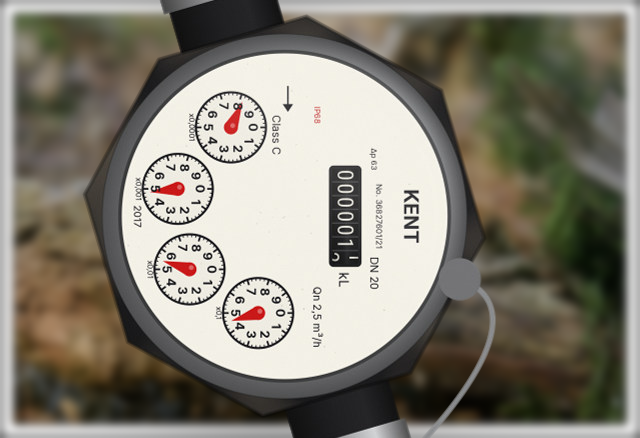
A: 11.4548 kL
